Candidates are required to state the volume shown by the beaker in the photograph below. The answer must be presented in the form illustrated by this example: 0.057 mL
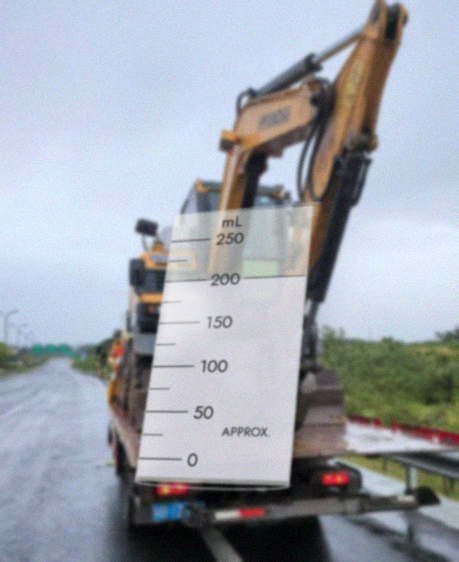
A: 200 mL
